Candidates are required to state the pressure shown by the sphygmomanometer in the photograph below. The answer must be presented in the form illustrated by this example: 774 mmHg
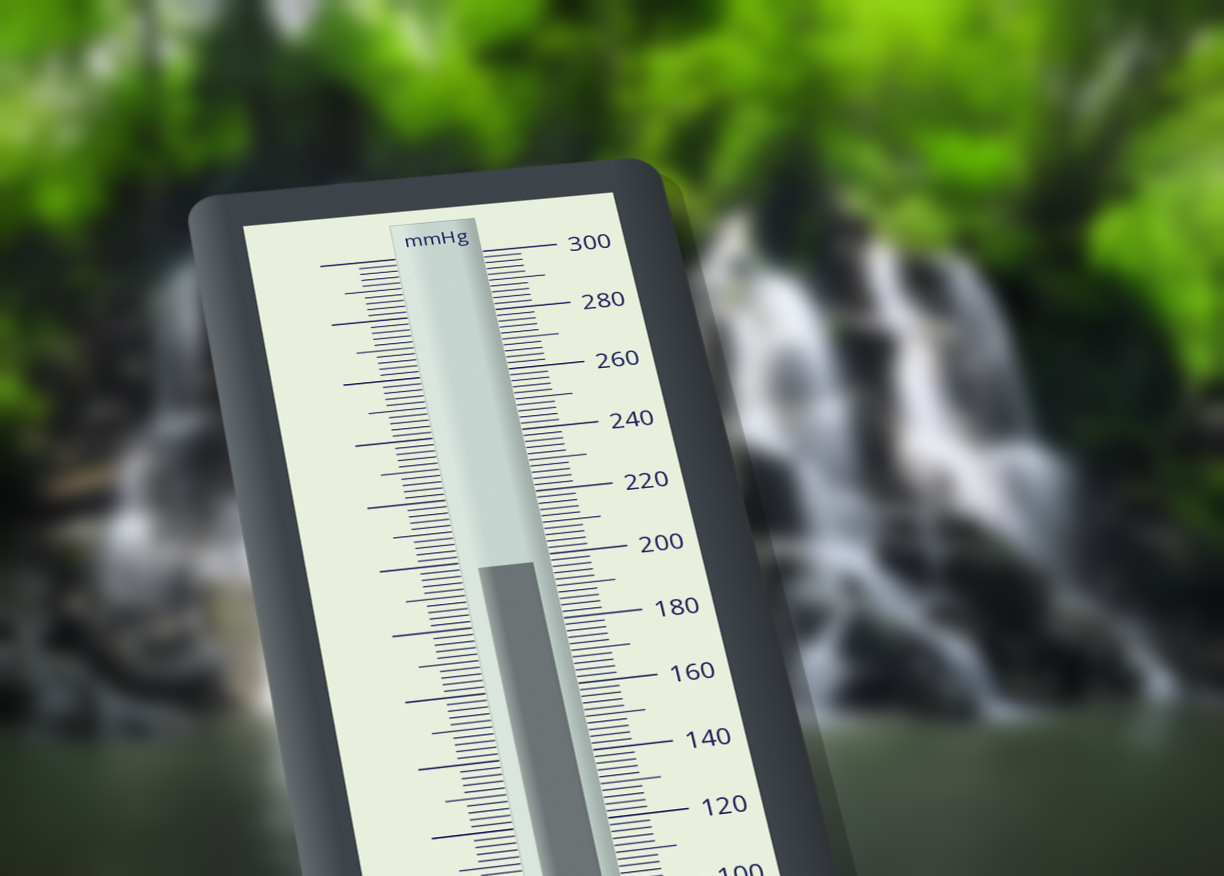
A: 198 mmHg
